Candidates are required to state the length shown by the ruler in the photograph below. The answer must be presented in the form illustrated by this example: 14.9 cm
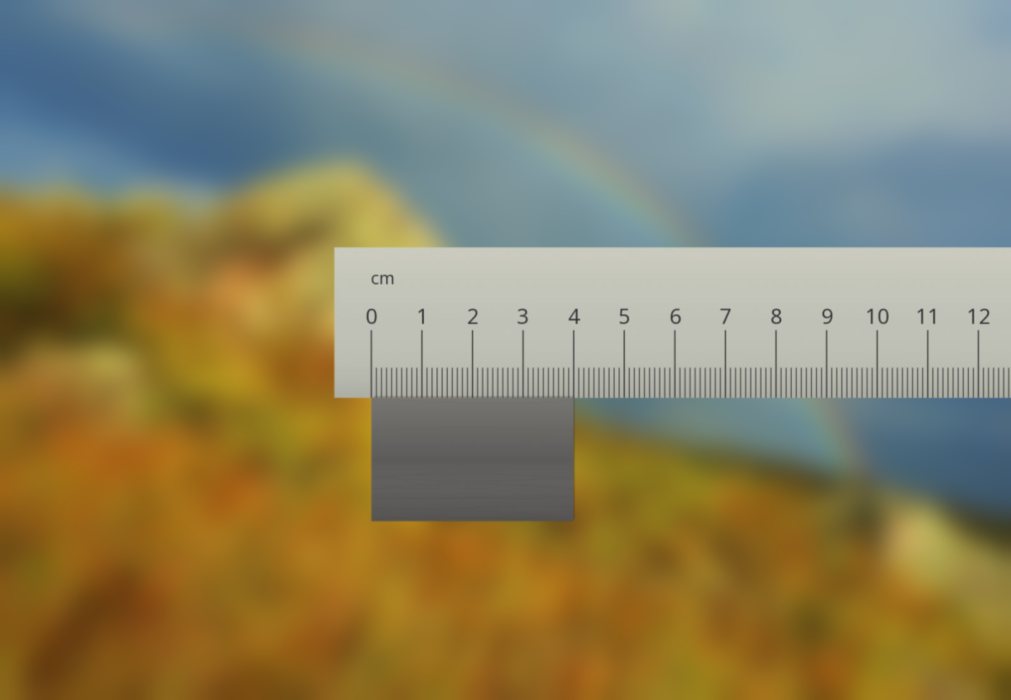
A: 4 cm
